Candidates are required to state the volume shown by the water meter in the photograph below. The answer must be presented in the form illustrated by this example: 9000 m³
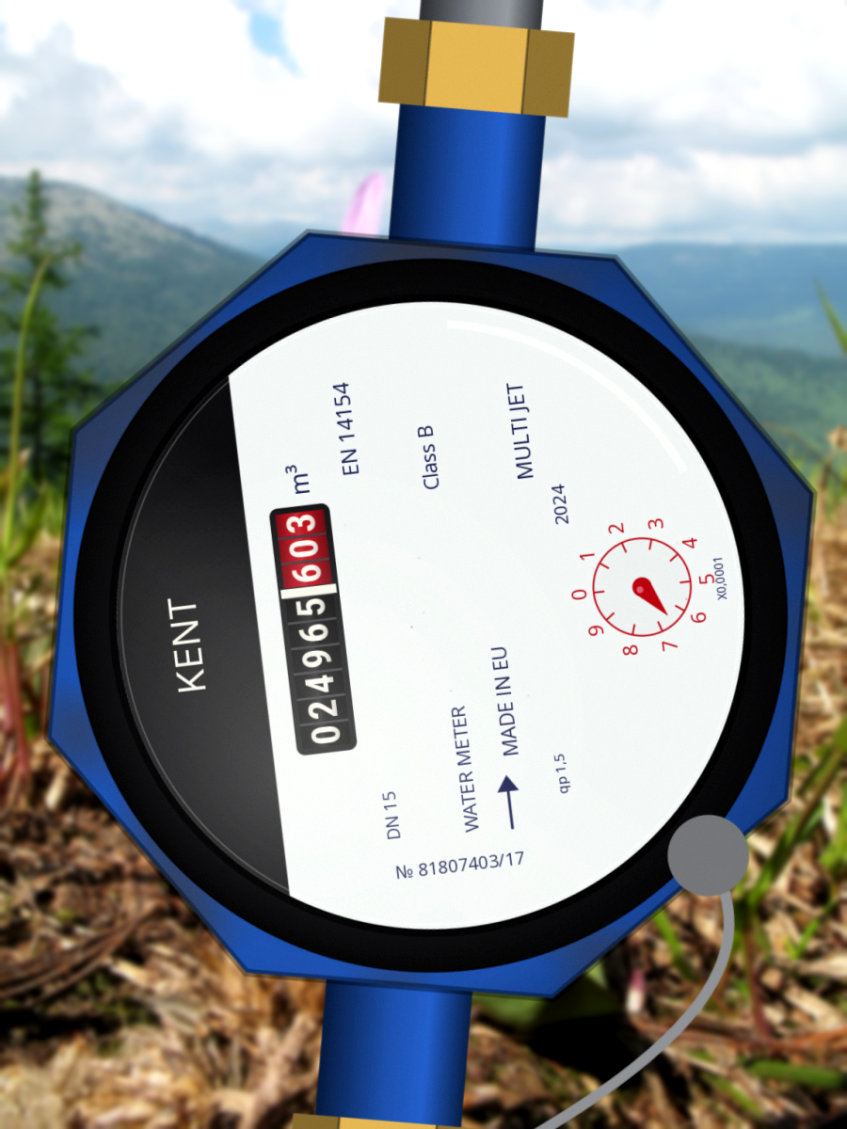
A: 24965.6036 m³
